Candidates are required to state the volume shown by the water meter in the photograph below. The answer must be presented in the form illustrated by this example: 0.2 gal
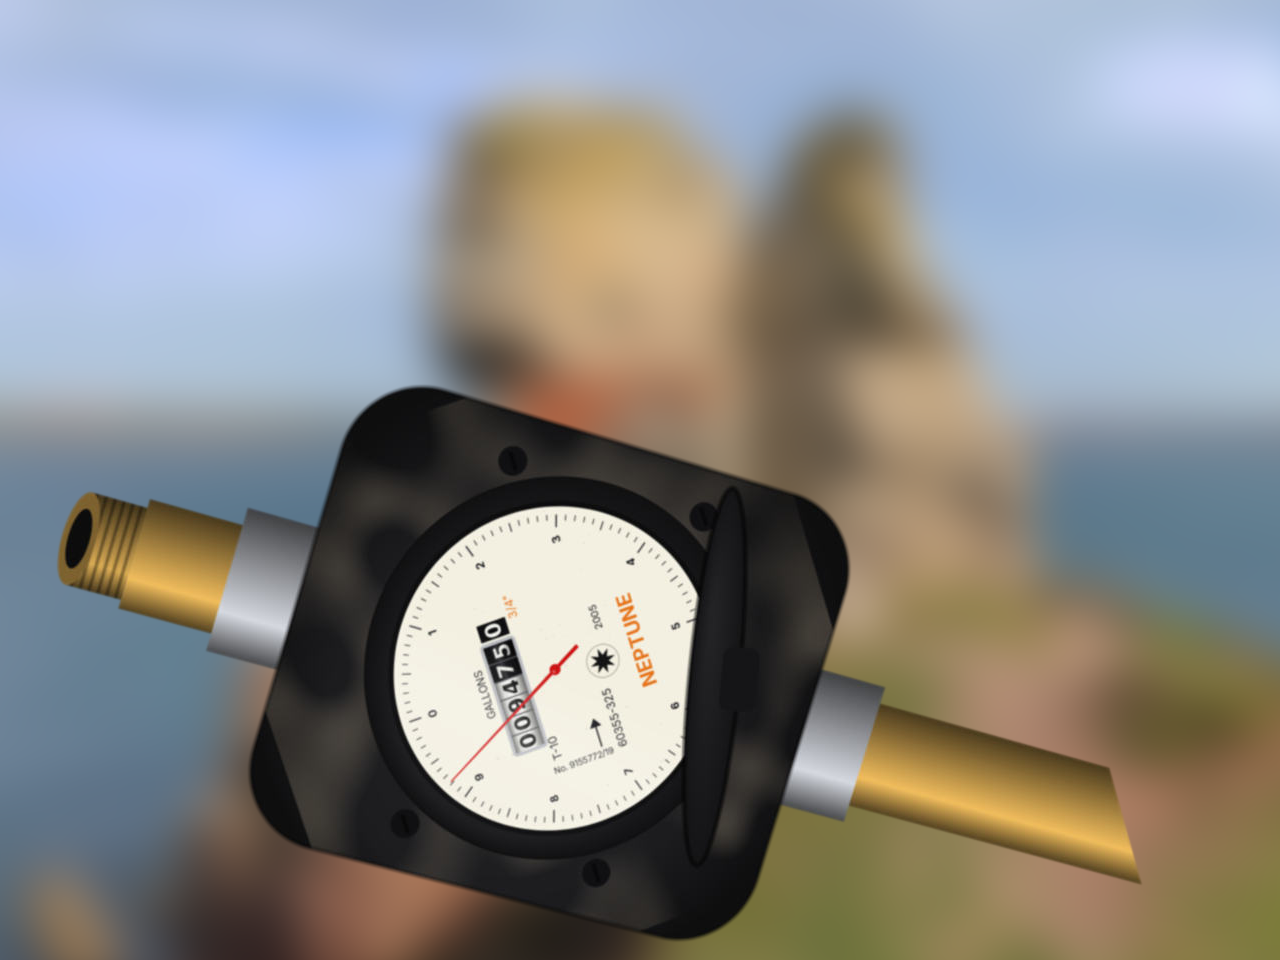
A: 94749.2 gal
